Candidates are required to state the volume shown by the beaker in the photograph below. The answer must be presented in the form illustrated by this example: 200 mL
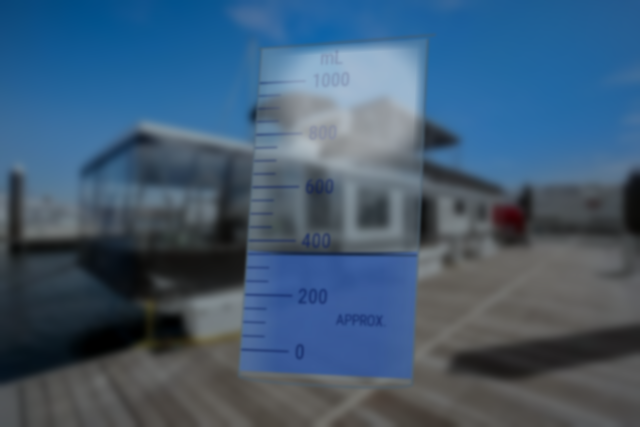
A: 350 mL
